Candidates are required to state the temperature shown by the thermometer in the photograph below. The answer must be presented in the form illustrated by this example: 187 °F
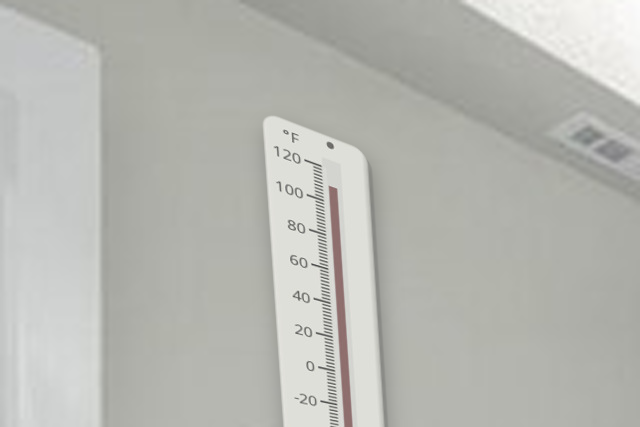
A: 110 °F
